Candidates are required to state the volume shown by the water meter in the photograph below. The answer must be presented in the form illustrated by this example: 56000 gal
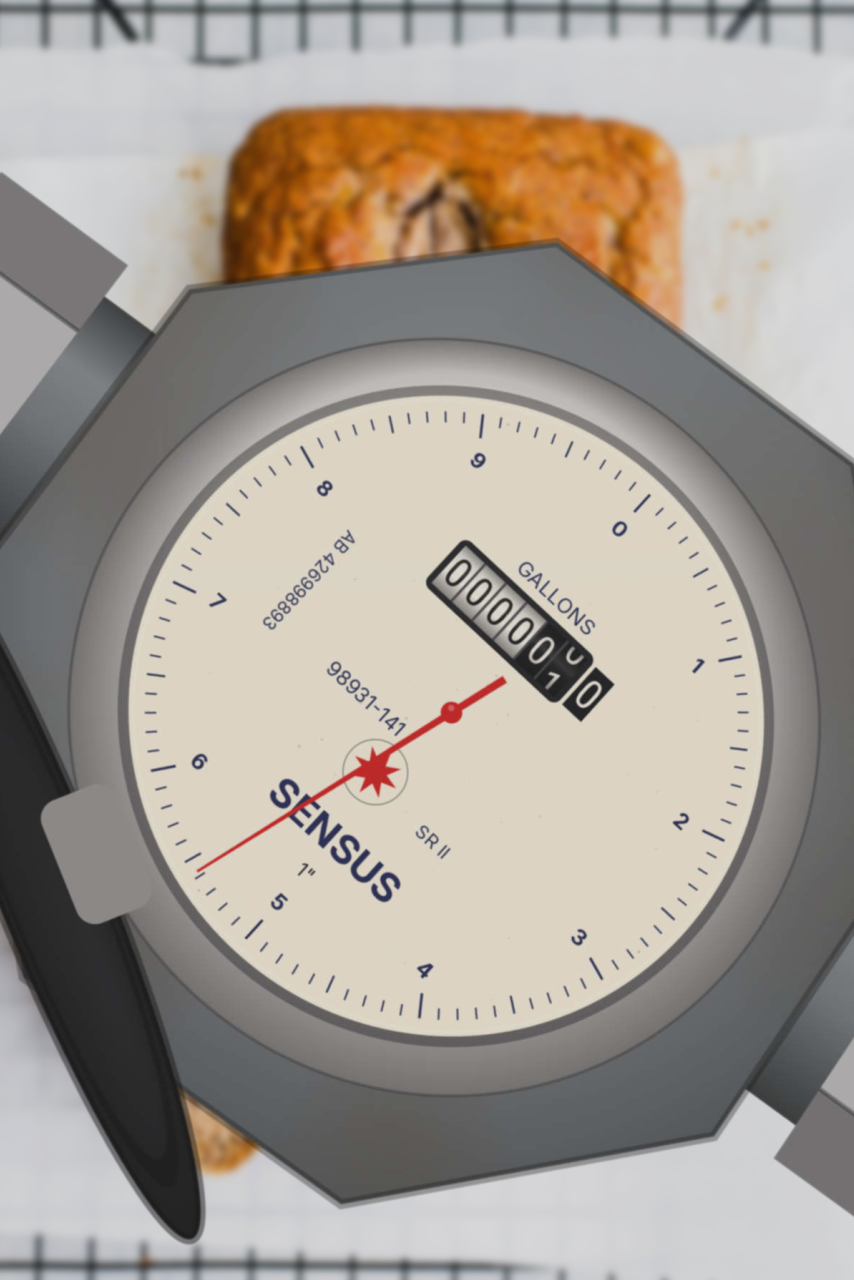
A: 5.4 gal
